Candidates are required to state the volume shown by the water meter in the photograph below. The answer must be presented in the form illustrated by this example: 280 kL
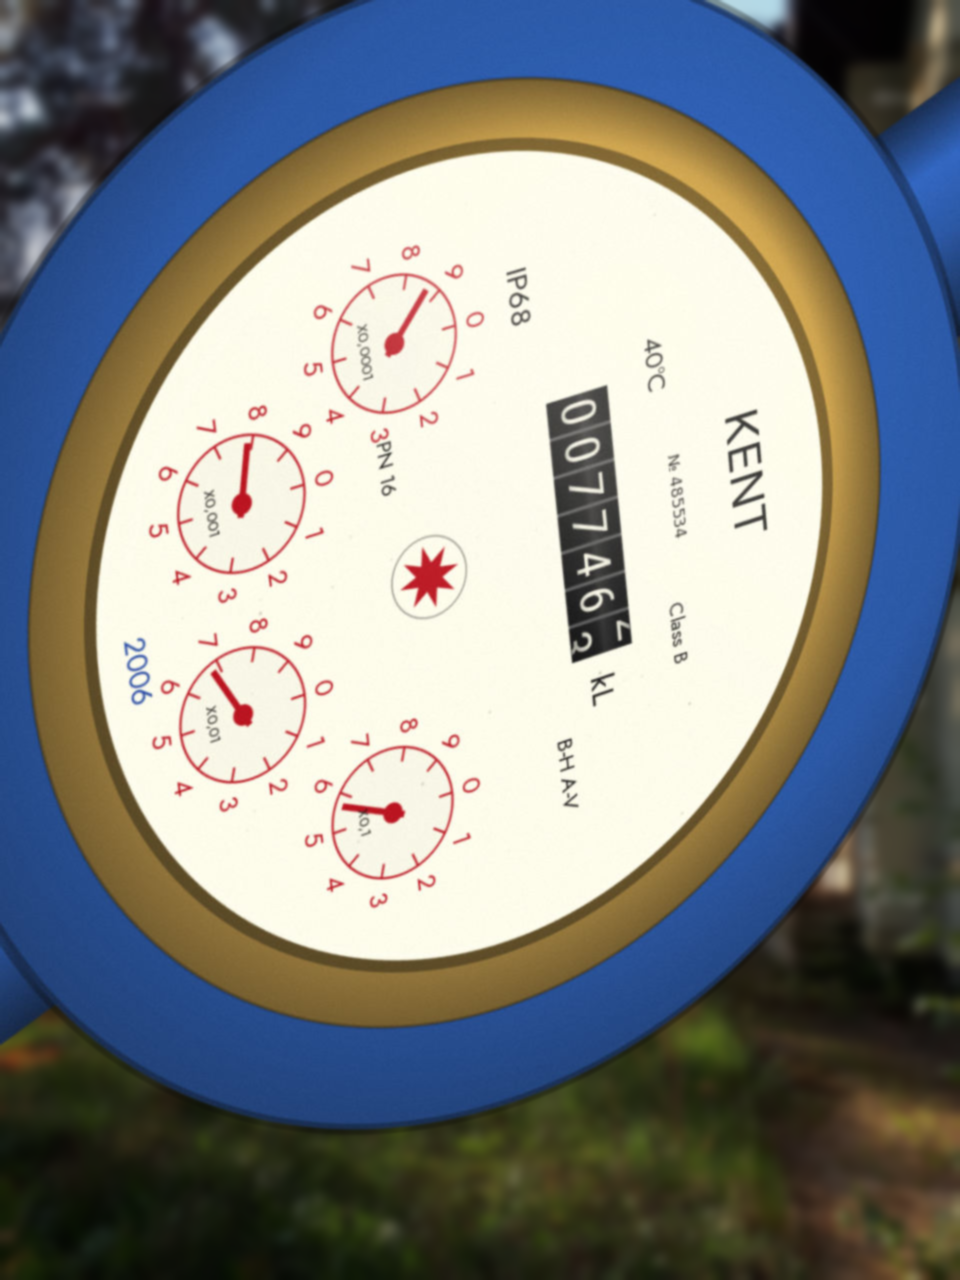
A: 77462.5678 kL
